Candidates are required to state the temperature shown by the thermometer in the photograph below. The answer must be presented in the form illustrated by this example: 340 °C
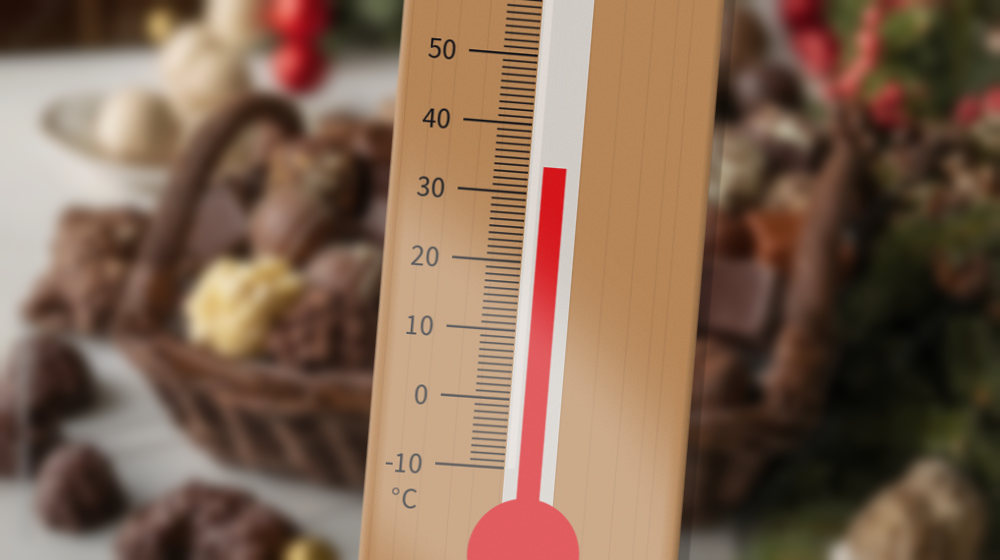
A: 34 °C
